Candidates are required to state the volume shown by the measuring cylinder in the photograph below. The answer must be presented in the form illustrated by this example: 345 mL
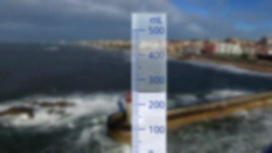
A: 250 mL
